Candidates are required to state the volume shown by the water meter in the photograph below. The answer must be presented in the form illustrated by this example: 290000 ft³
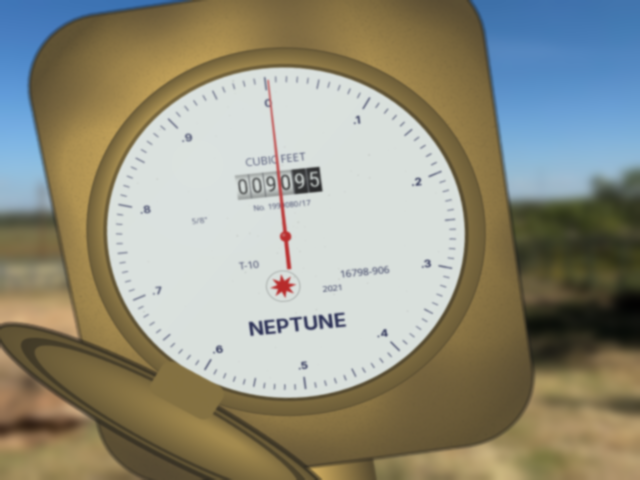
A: 9095.00 ft³
